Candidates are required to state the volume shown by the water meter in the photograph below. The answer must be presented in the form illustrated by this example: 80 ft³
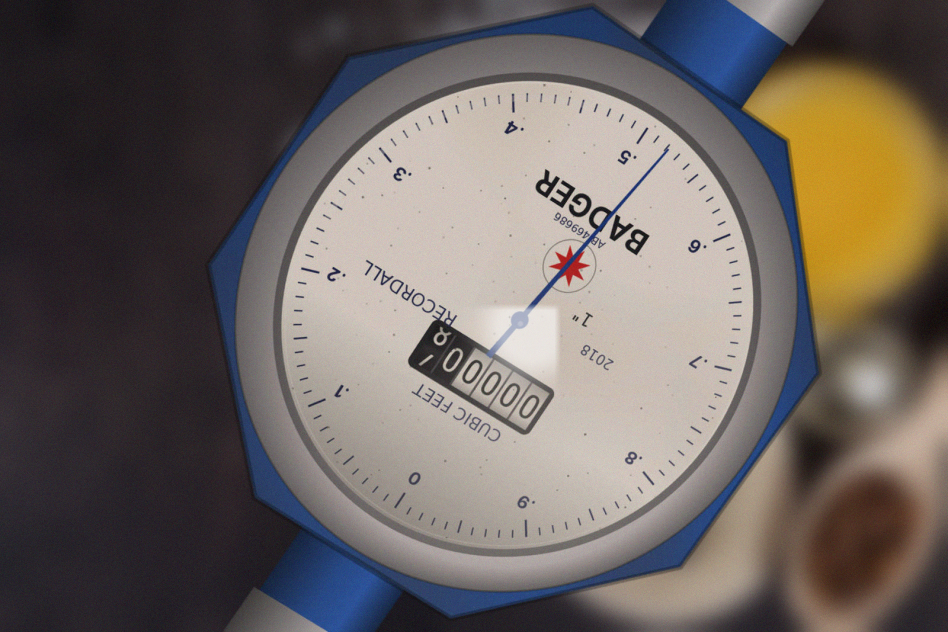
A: 7.52 ft³
